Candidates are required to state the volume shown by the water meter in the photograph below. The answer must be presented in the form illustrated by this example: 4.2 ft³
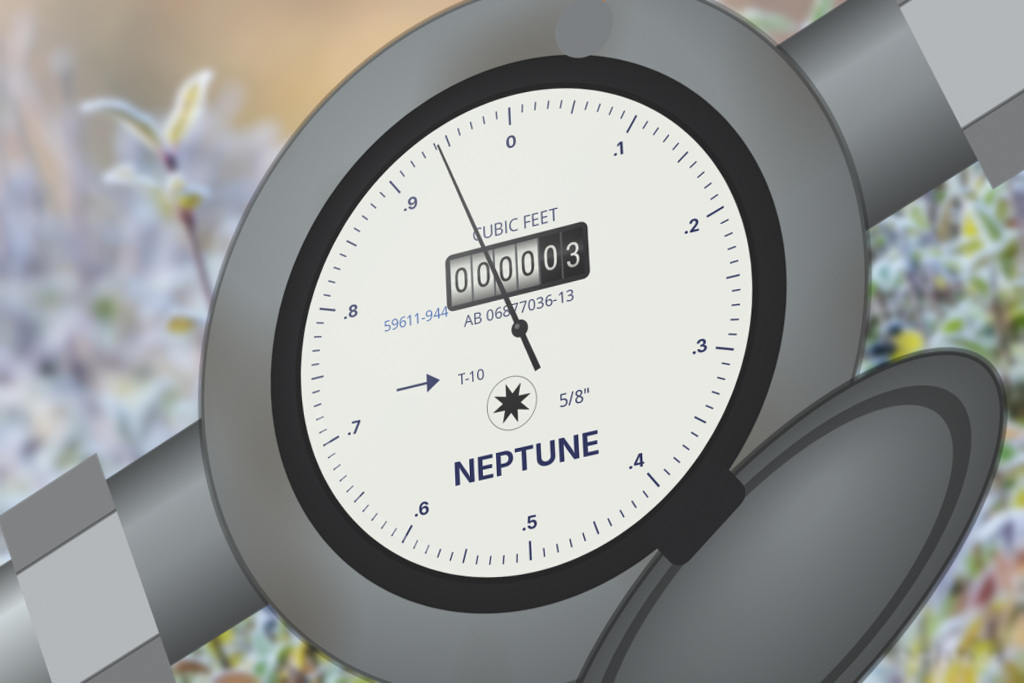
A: 2.94 ft³
